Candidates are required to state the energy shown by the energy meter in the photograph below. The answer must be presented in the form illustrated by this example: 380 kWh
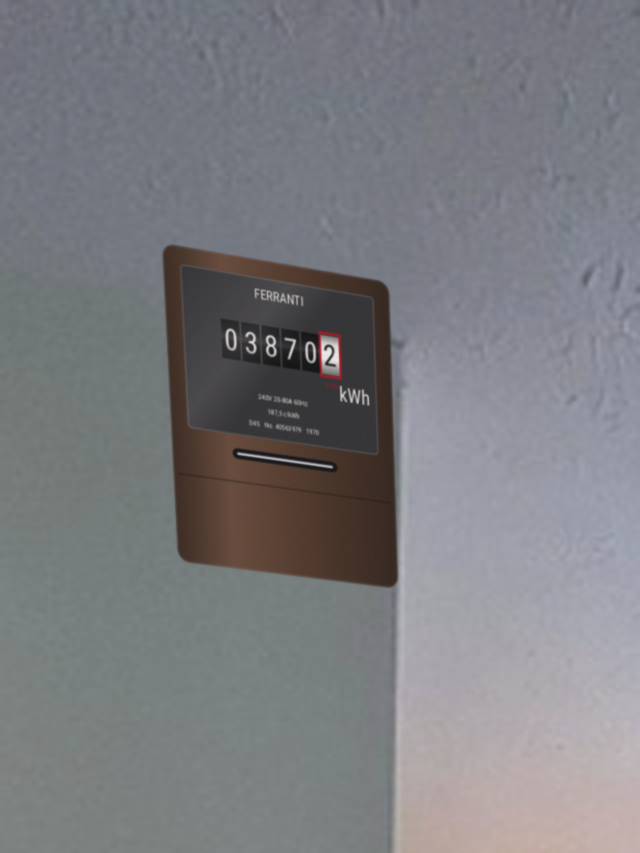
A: 3870.2 kWh
